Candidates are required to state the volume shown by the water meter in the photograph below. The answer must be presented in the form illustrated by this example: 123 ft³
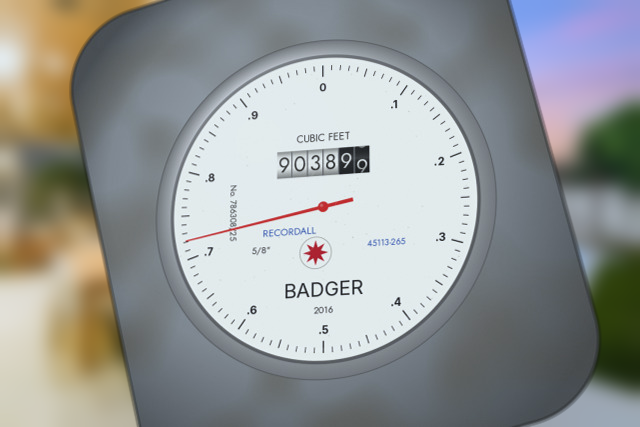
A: 903898.72 ft³
